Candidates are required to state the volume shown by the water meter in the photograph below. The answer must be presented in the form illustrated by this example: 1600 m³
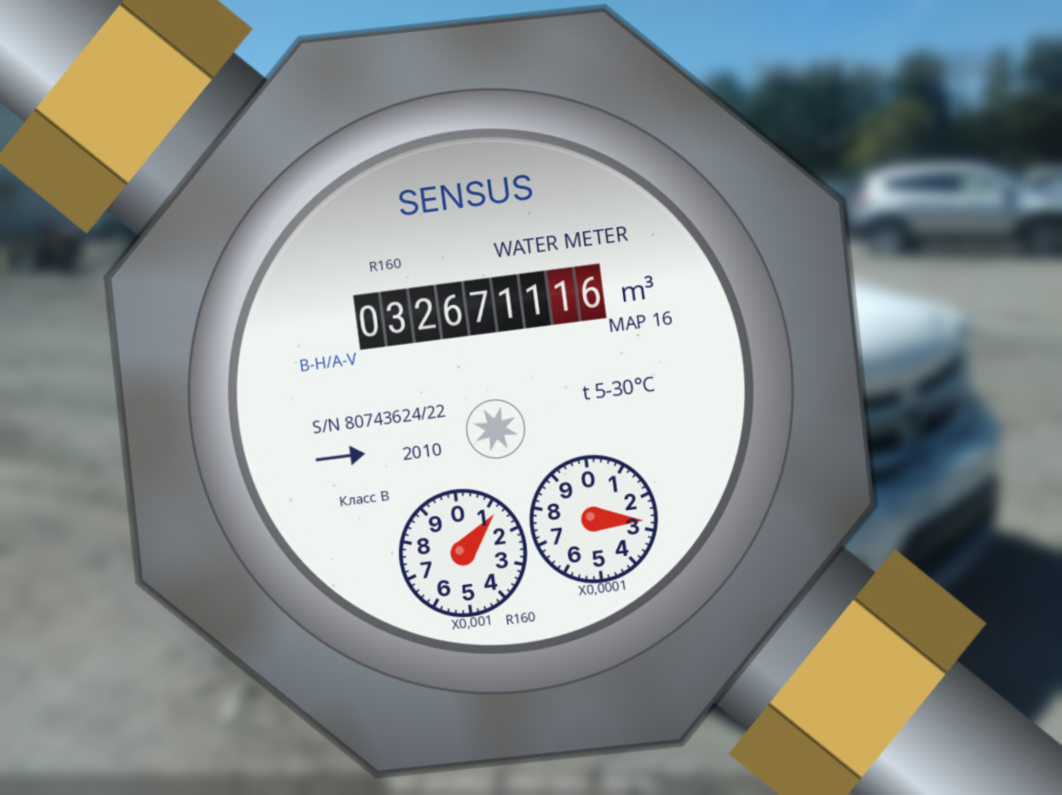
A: 326711.1612 m³
